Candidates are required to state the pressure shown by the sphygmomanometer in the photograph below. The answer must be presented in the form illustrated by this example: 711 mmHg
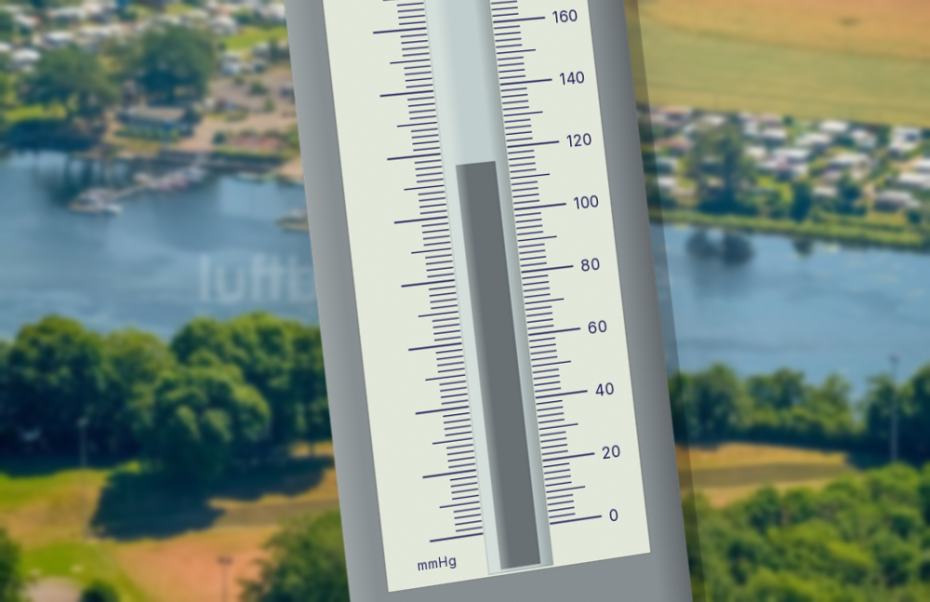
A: 116 mmHg
